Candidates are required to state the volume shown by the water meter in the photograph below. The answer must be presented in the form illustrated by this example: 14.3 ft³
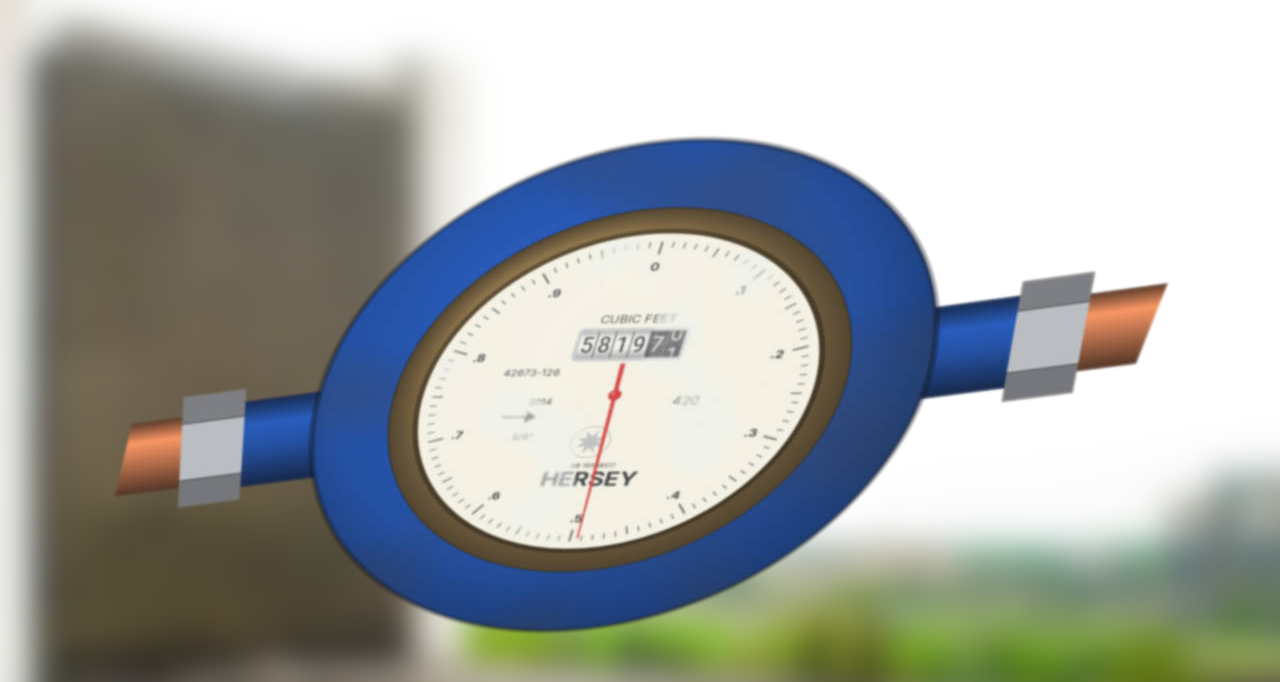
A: 581970.49 ft³
